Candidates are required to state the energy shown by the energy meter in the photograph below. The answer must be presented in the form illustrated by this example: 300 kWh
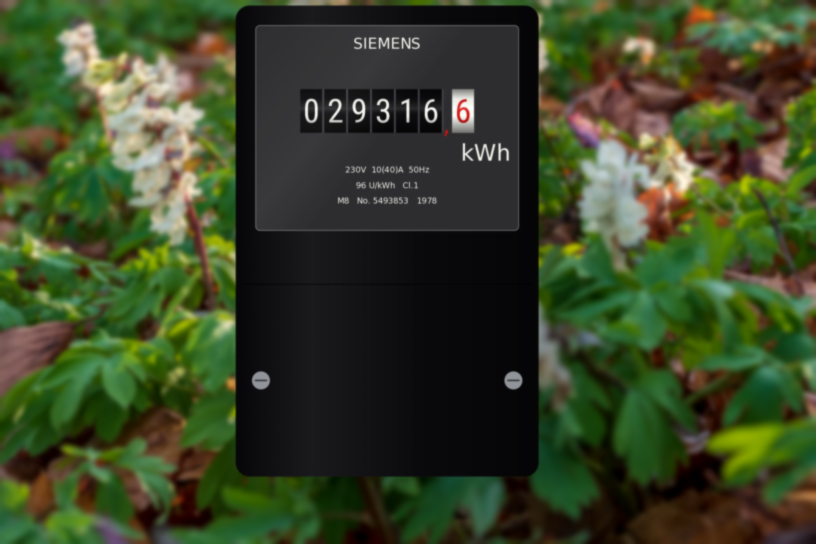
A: 29316.6 kWh
